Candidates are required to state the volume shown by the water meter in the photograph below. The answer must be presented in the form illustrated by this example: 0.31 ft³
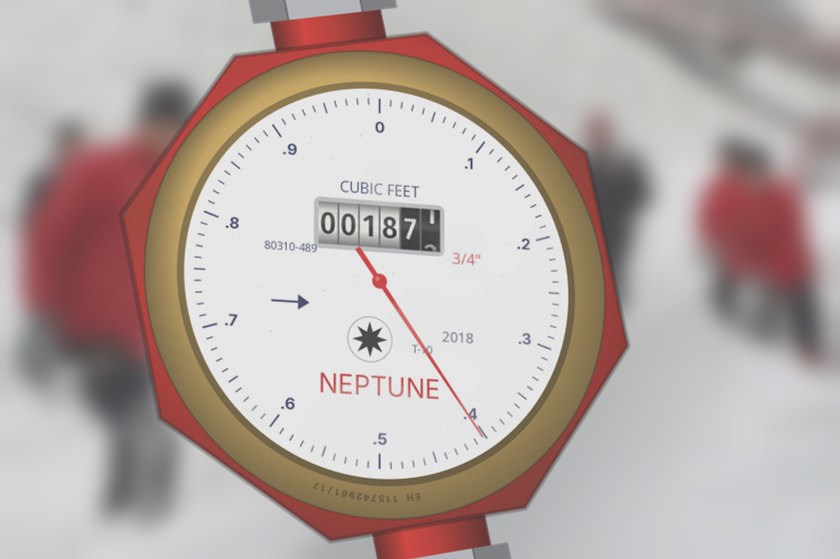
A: 1871.40 ft³
